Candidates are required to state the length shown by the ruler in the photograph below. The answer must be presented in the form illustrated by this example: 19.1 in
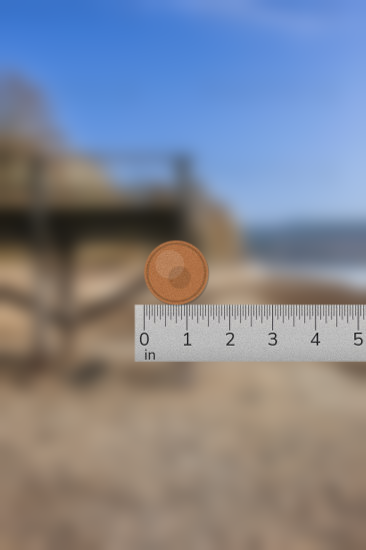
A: 1.5 in
